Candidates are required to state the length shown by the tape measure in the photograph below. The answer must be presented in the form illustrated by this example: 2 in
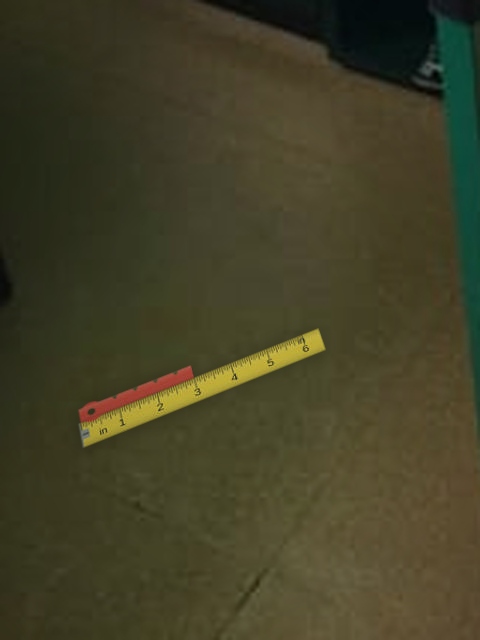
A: 3 in
